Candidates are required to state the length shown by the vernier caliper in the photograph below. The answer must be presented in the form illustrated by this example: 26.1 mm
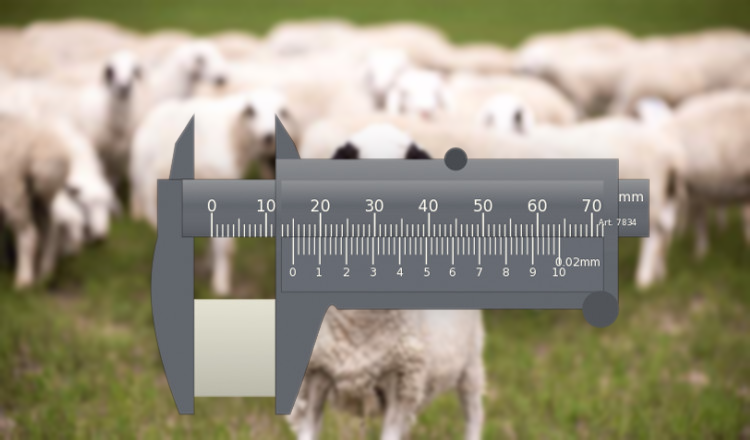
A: 15.0 mm
